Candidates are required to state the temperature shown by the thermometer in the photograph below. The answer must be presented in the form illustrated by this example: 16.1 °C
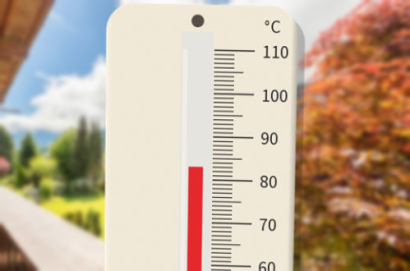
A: 83 °C
